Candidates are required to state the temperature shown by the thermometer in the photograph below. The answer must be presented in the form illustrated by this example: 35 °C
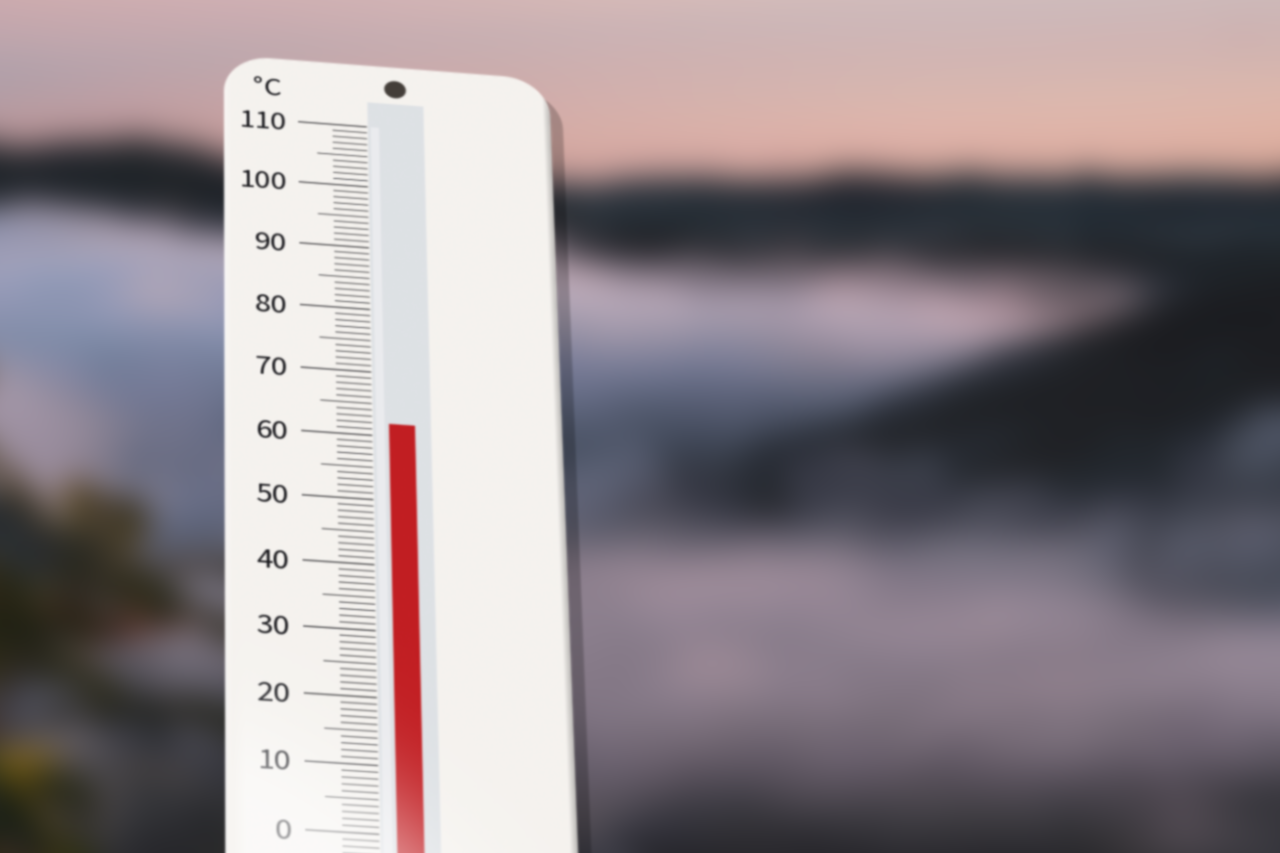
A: 62 °C
